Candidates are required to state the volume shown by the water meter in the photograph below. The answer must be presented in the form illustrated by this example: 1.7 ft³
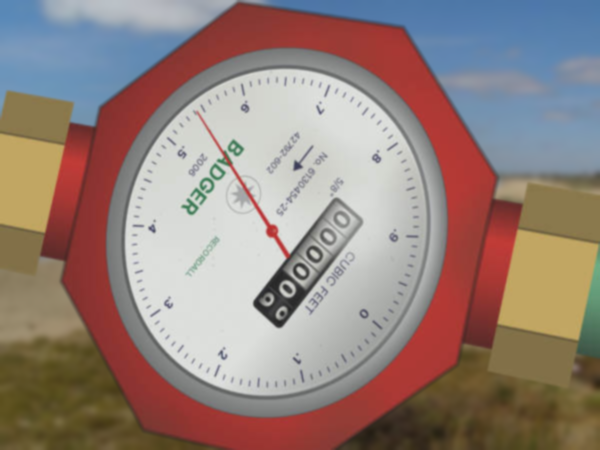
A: 8.54 ft³
